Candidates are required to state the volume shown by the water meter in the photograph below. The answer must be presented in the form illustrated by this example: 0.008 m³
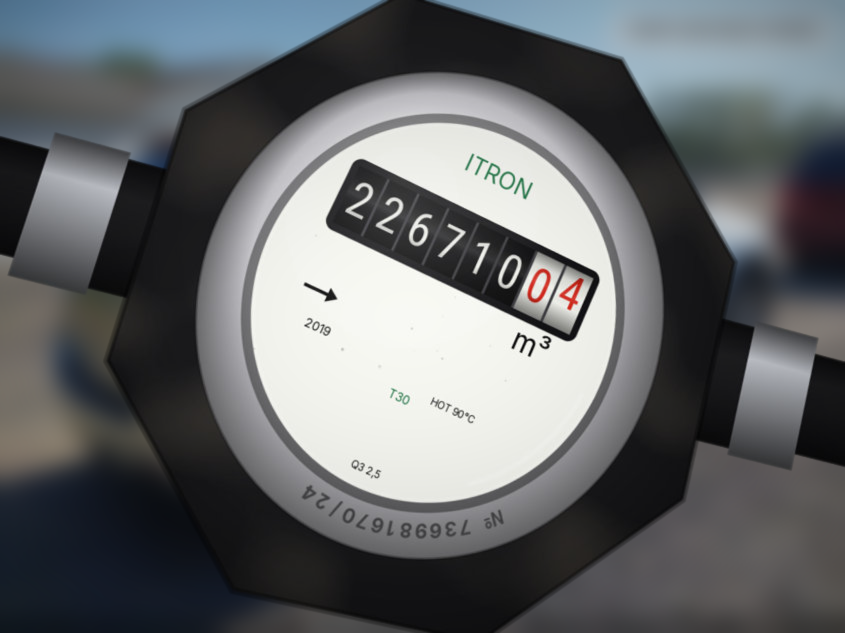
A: 226710.04 m³
